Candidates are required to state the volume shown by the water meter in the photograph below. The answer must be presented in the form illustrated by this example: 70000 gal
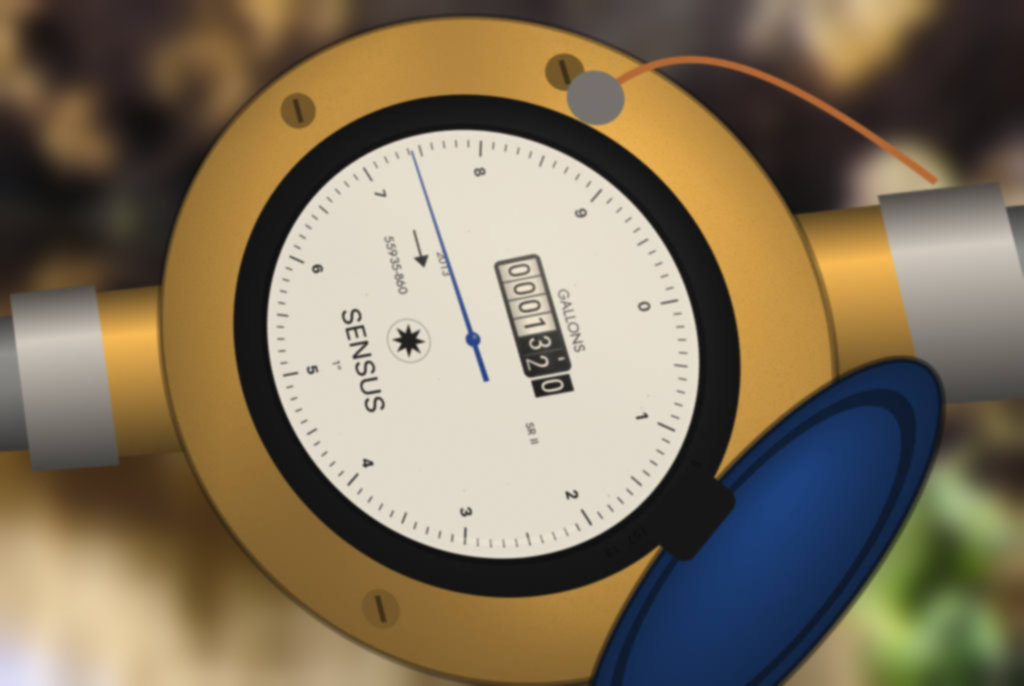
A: 1317.4 gal
